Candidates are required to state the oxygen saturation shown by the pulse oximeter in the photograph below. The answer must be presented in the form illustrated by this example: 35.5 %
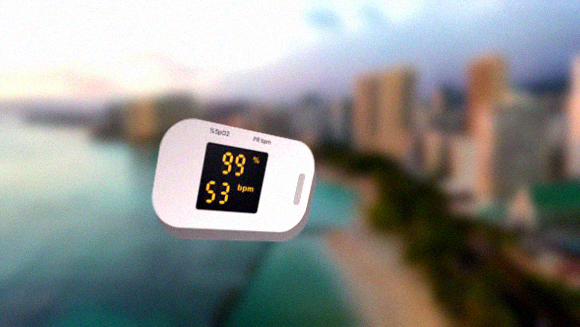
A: 99 %
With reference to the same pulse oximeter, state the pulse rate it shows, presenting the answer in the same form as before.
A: 53 bpm
